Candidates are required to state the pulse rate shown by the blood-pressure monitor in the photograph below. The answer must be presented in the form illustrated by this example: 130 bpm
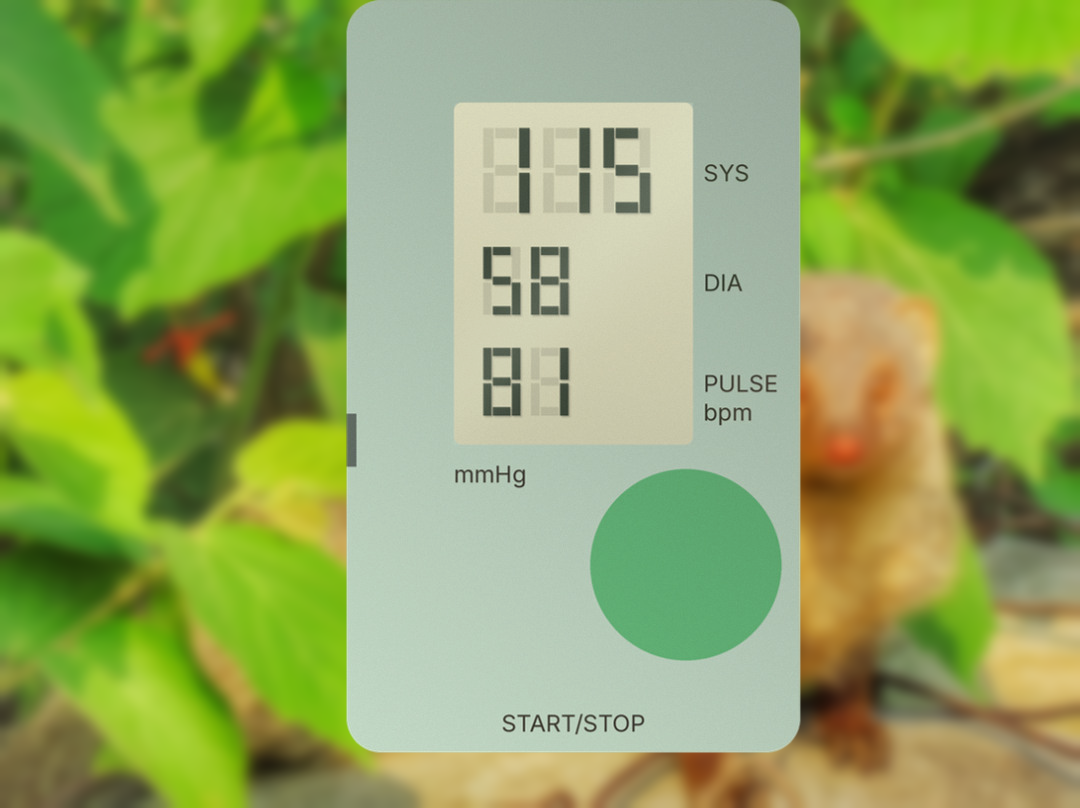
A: 81 bpm
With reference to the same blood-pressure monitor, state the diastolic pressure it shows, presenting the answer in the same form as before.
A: 58 mmHg
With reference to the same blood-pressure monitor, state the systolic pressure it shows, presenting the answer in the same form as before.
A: 115 mmHg
